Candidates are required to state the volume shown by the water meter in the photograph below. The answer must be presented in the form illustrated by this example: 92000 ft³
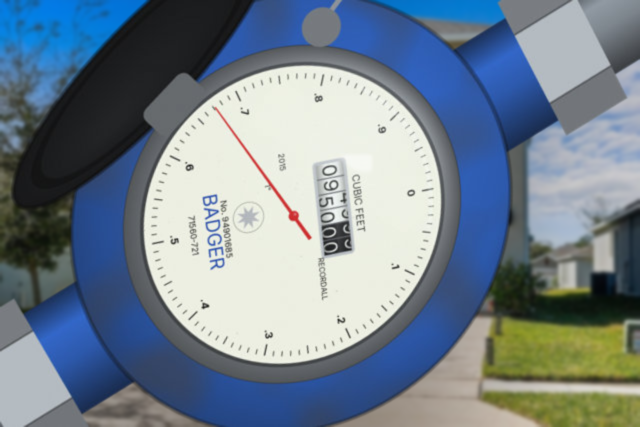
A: 94999.67 ft³
